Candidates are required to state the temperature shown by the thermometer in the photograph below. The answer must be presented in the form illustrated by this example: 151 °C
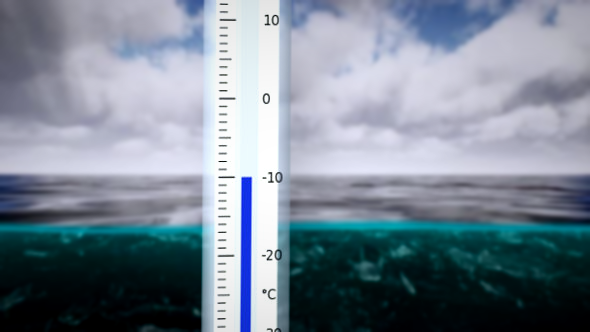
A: -10 °C
